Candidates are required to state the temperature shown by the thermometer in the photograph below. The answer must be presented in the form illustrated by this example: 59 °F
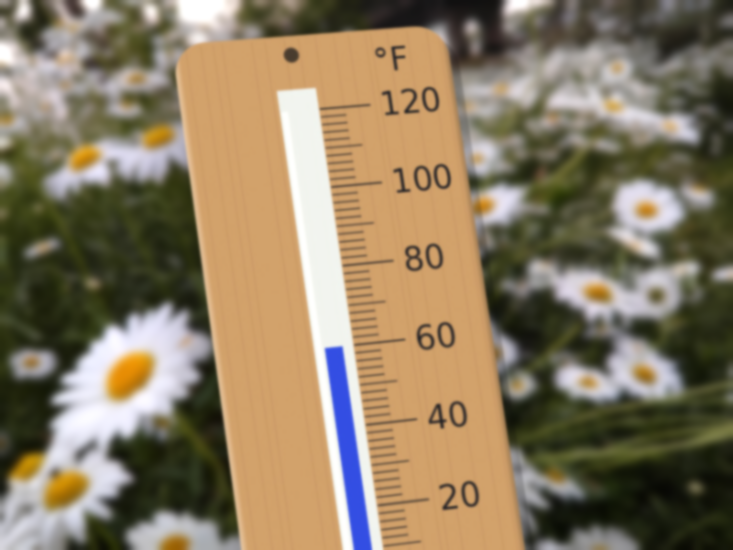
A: 60 °F
